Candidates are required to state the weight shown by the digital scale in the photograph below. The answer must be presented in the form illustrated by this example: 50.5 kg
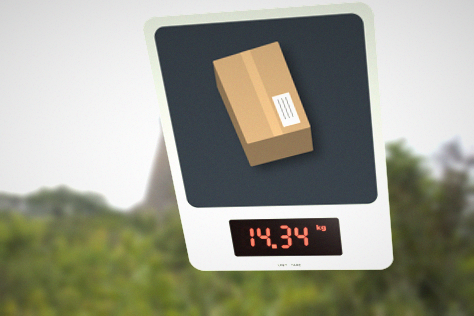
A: 14.34 kg
